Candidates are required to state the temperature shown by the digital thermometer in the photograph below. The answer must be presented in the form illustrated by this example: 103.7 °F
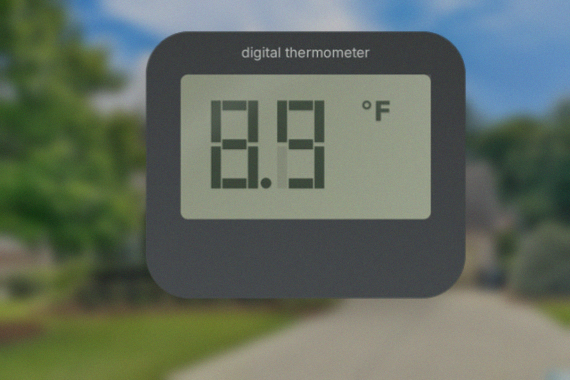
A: 8.9 °F
